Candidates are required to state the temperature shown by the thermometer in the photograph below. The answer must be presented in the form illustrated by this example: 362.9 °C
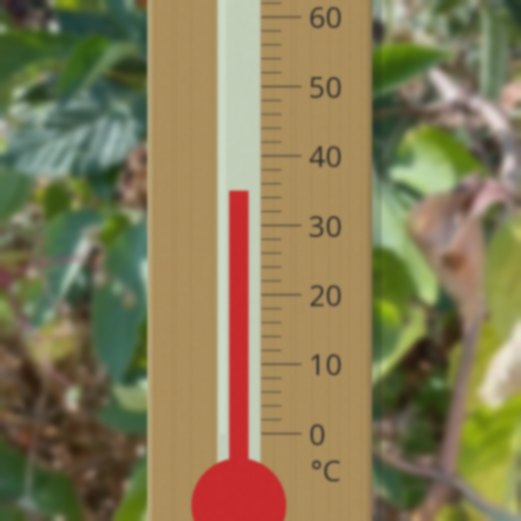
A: 35 °C
